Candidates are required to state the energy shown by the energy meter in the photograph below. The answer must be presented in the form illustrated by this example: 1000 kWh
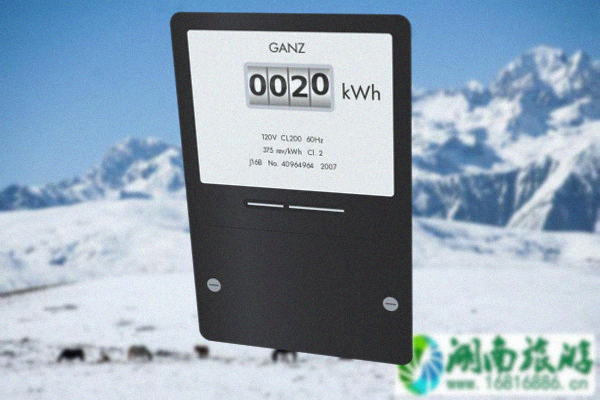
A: 20 kWh
